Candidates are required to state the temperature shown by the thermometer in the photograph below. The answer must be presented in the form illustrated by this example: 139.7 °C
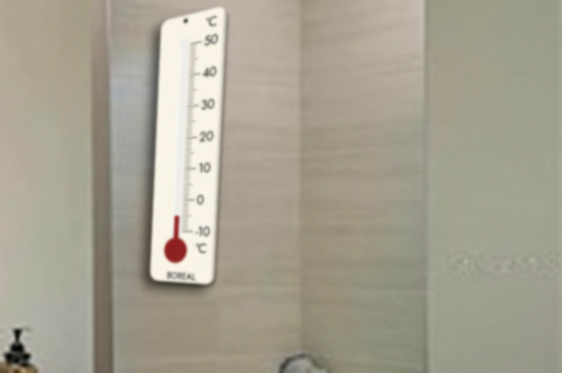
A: -5 °C
